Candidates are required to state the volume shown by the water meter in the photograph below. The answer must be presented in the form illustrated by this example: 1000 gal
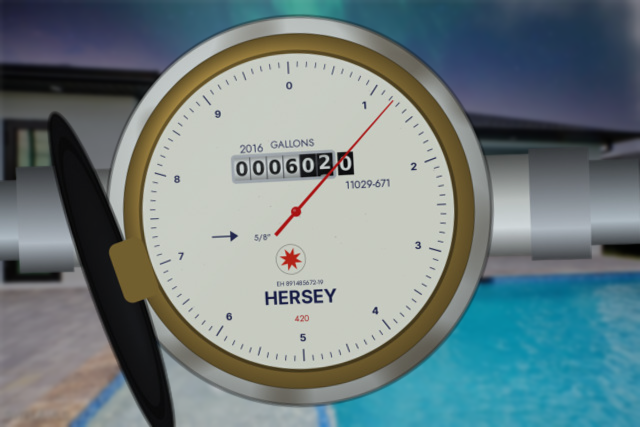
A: 6021.2 gal
